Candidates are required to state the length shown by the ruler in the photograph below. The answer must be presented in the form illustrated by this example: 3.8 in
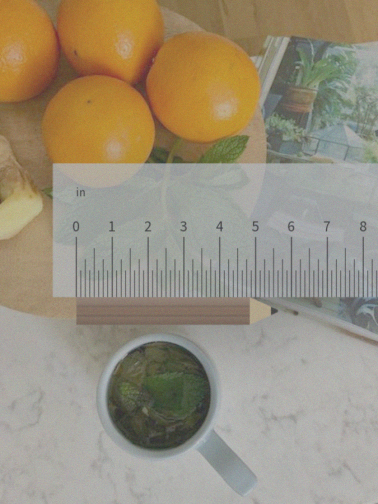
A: 5.625 in
